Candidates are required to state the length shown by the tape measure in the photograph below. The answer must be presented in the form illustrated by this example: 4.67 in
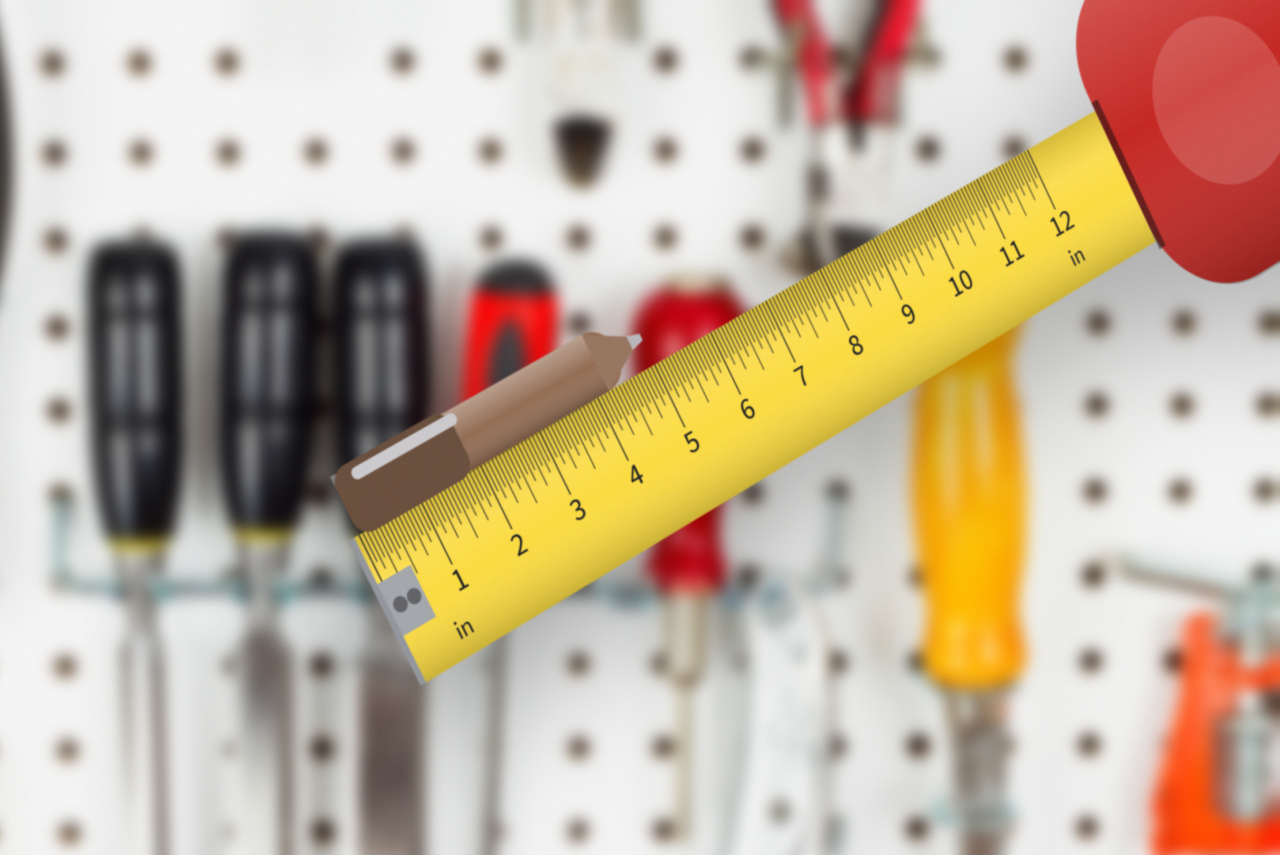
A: 5 in
